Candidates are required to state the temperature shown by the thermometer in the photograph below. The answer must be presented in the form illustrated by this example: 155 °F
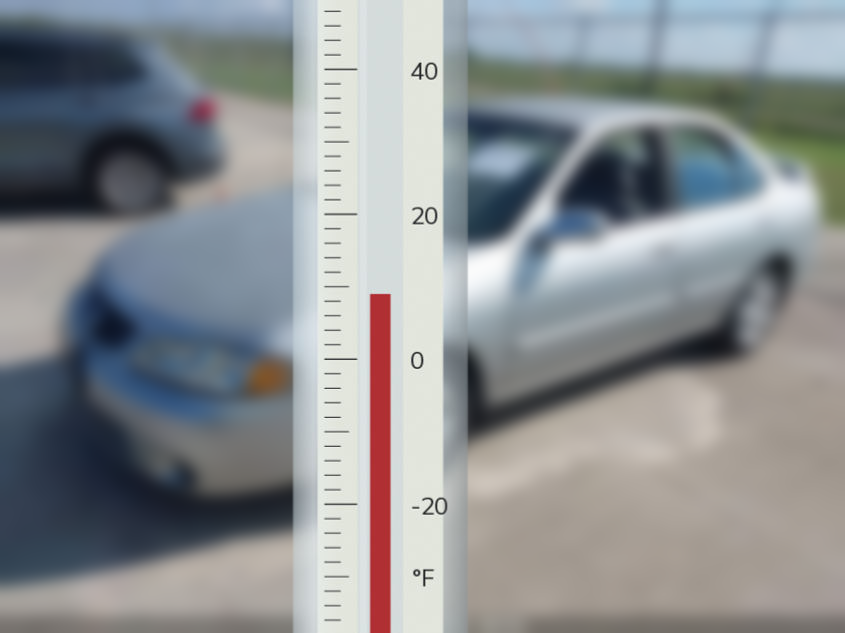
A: 9 °F
